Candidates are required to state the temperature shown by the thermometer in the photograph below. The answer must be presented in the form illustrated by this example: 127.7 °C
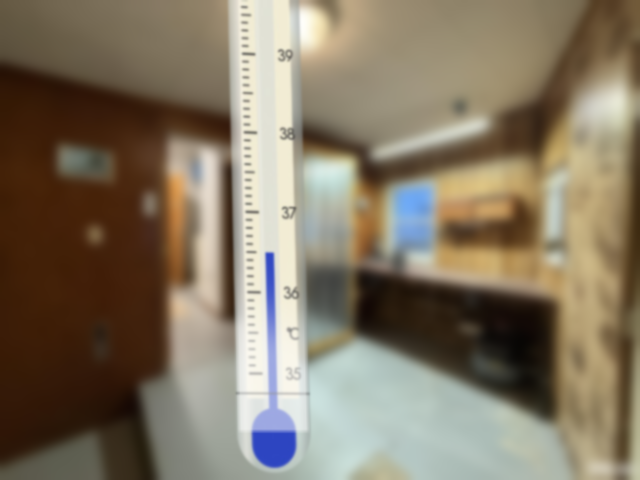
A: 36.5 °C
